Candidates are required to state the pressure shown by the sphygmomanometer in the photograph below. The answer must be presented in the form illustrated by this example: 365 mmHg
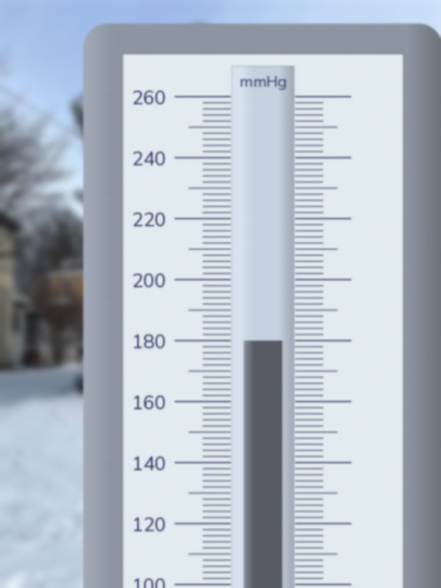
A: 180 mmHg
